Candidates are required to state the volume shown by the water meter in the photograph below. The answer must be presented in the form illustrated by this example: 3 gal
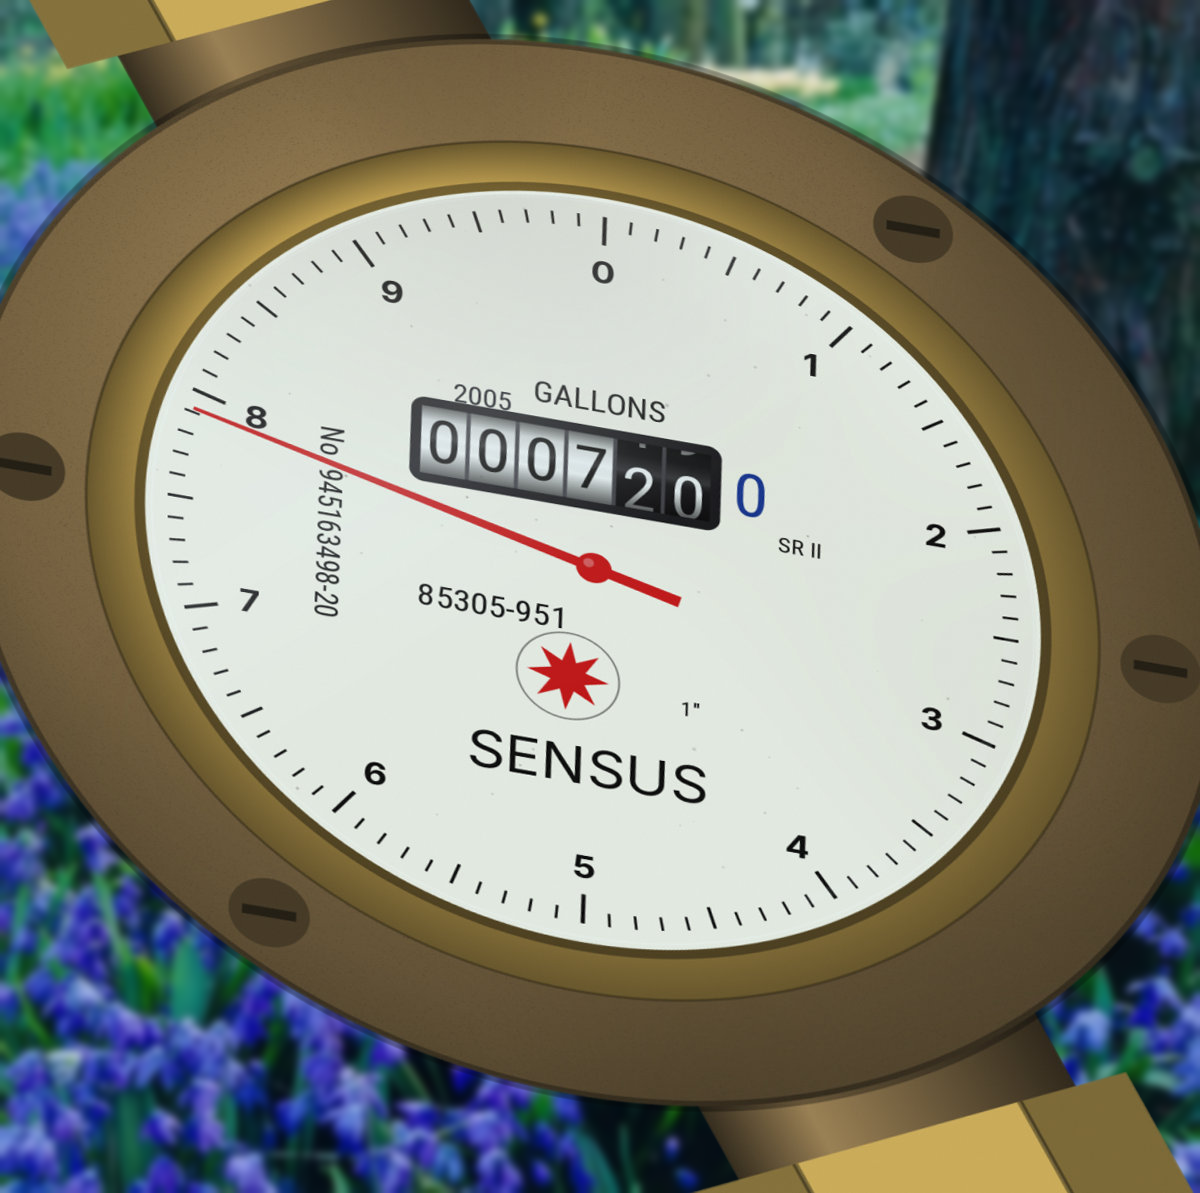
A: 7197.9 gal
